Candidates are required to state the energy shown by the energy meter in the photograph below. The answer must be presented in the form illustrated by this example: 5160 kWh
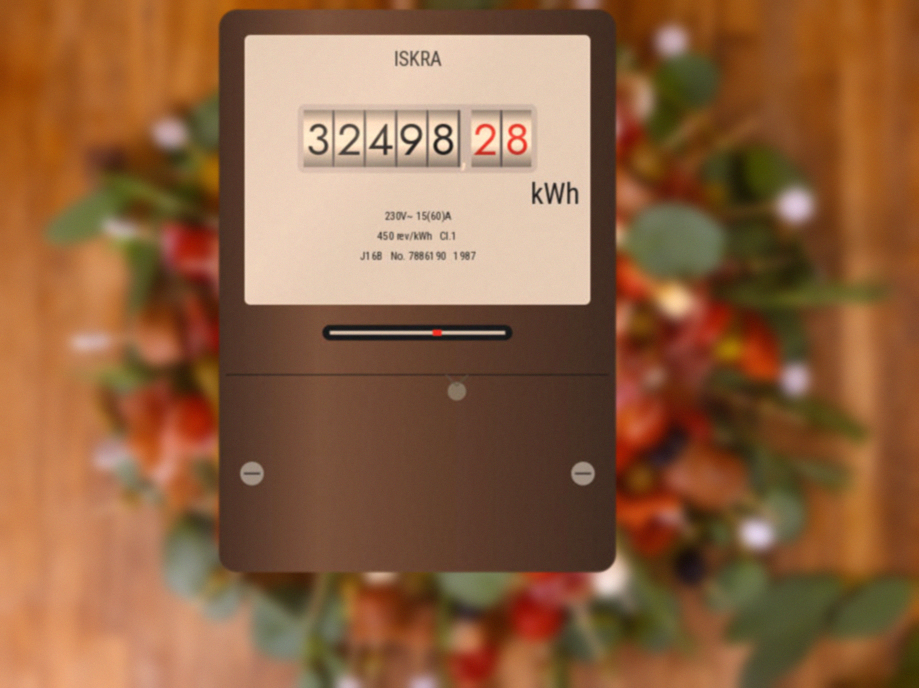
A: 32498.28 kWh
